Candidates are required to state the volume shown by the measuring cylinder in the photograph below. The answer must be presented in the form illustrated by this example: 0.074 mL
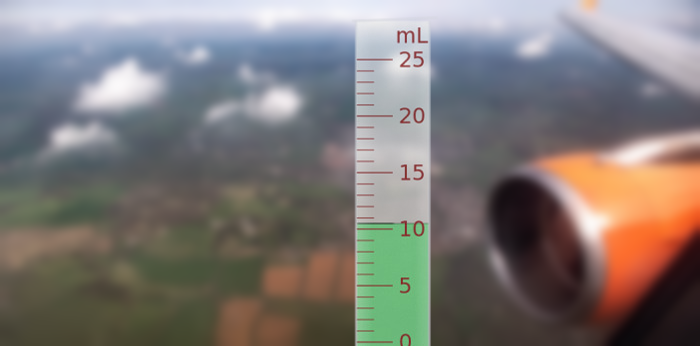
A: 10.5 mL
